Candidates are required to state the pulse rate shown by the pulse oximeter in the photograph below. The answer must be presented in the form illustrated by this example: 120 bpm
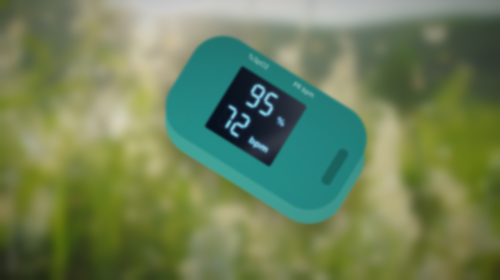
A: 72 bpm
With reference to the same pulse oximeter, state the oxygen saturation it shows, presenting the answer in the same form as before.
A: 95 %
